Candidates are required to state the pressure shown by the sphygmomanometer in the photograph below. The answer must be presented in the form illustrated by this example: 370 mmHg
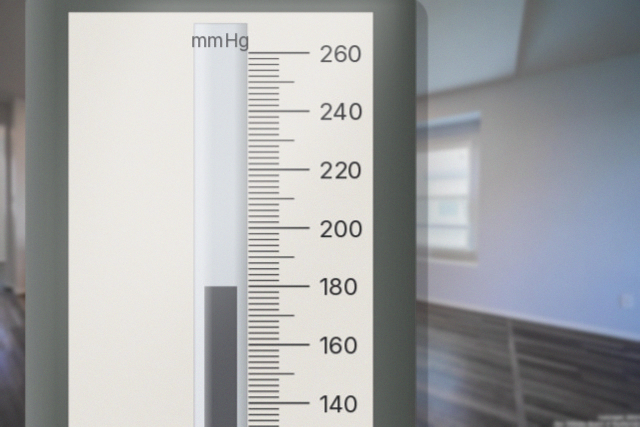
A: 180 mmHg
